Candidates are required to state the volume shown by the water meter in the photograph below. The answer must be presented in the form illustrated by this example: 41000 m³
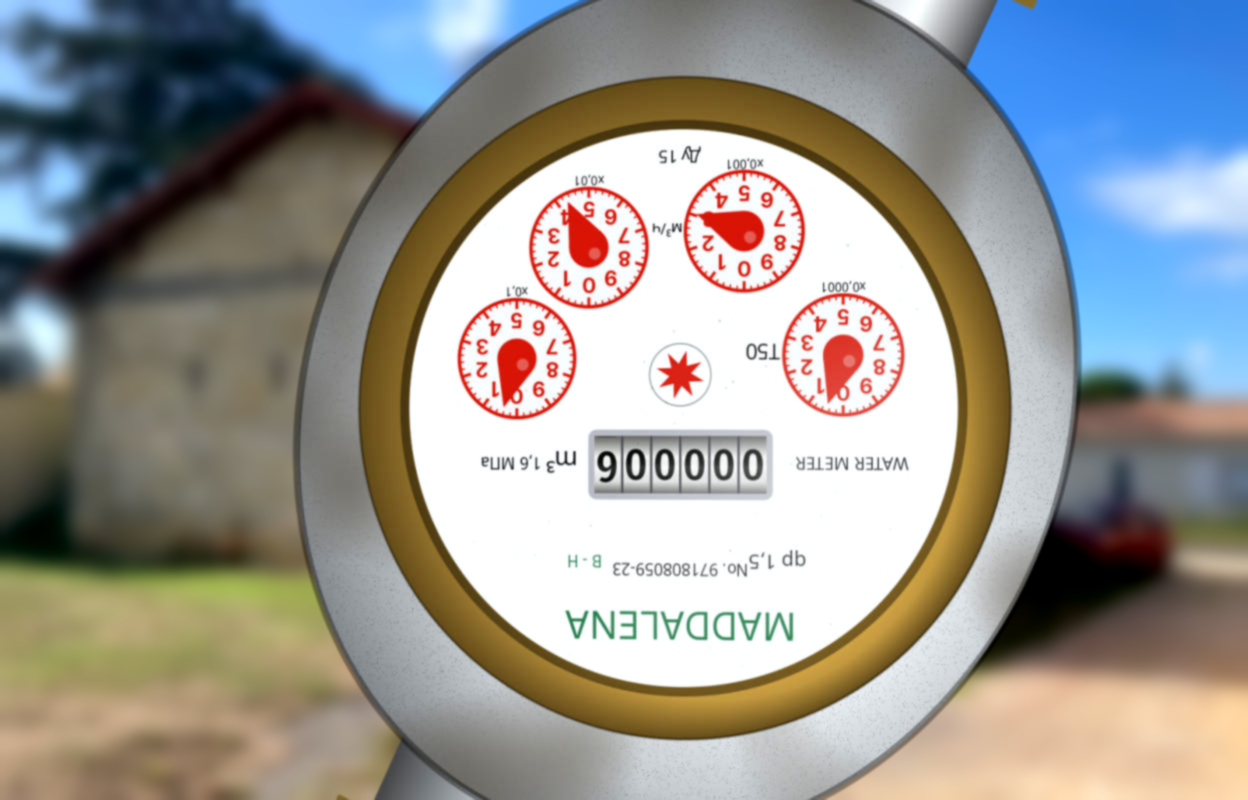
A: 6.0430 m³
